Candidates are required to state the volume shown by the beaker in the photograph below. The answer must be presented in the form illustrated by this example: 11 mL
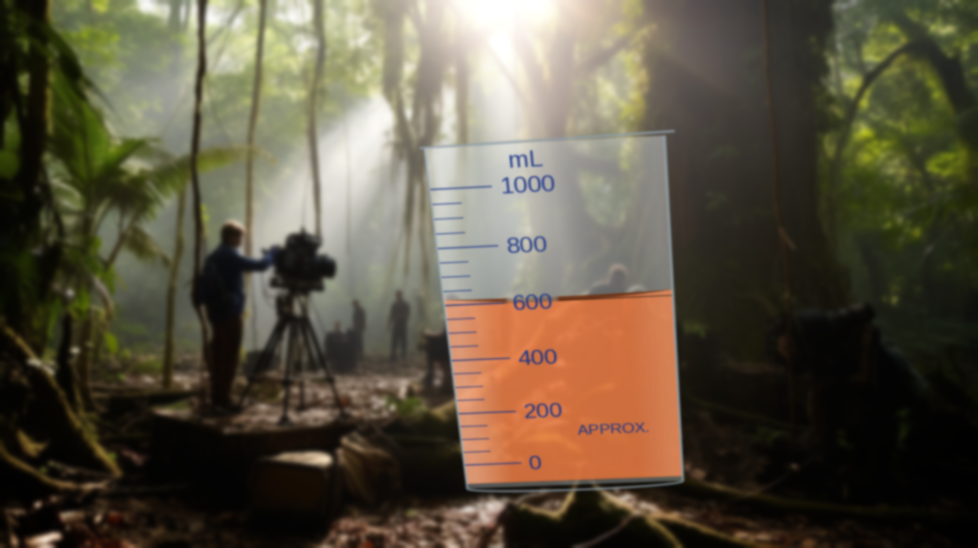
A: 600 mL
